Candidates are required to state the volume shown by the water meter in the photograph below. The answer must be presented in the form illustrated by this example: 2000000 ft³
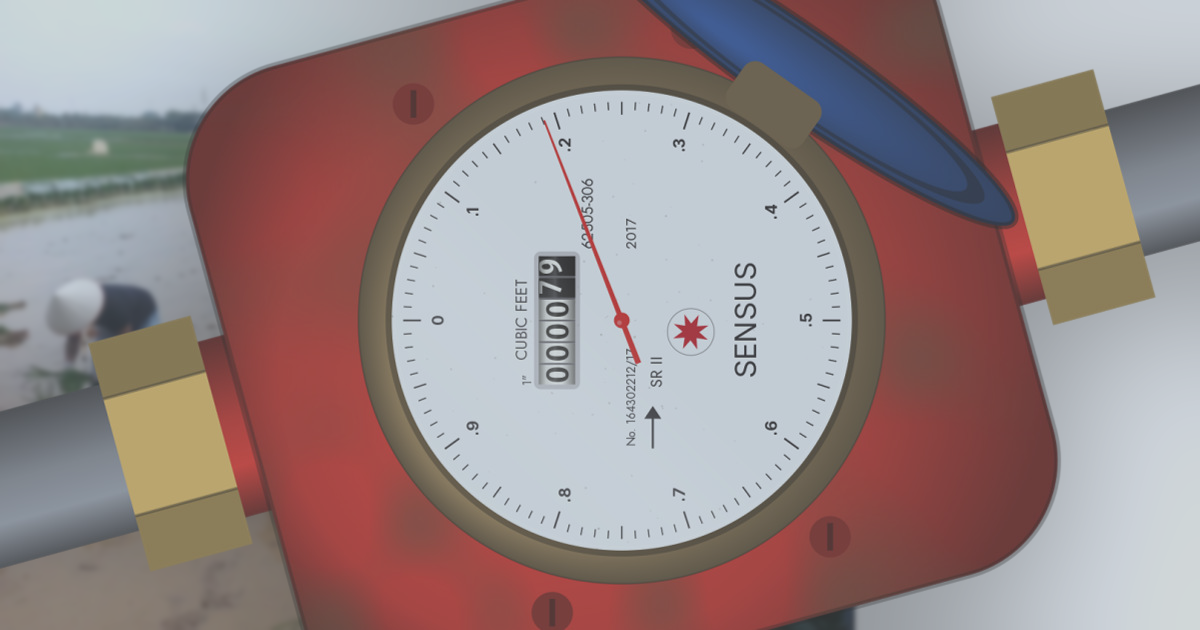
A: 79.19 ft³
